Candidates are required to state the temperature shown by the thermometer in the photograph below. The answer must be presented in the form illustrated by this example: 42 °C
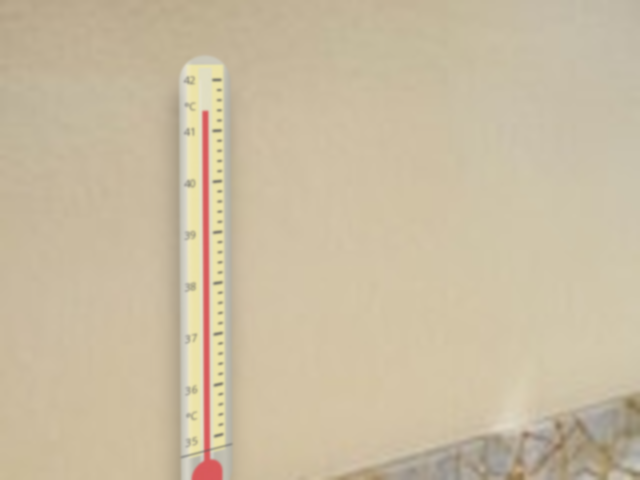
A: 41.4 °C
